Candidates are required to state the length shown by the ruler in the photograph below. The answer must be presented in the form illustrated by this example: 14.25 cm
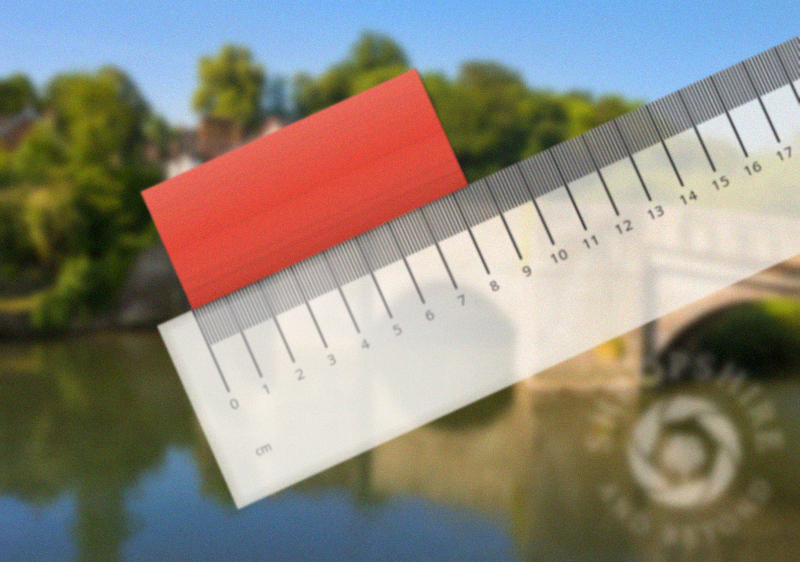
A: 8.5 cm
